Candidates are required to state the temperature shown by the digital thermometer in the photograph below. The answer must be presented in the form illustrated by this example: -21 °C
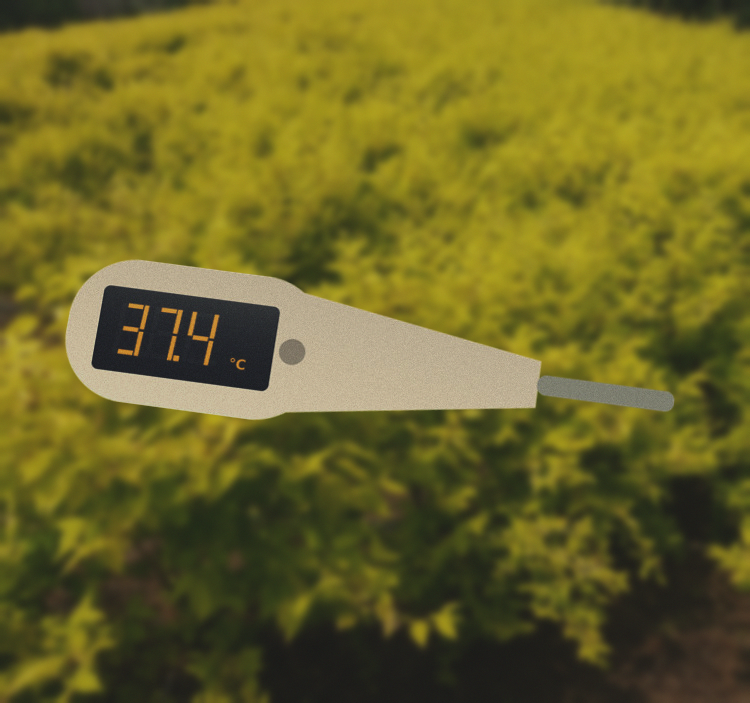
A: 37.4 °C
